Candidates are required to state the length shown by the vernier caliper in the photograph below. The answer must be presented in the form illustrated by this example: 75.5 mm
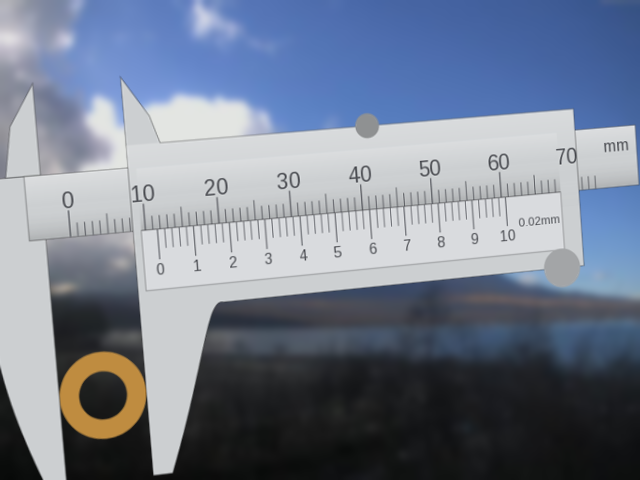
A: 11.6 mm
